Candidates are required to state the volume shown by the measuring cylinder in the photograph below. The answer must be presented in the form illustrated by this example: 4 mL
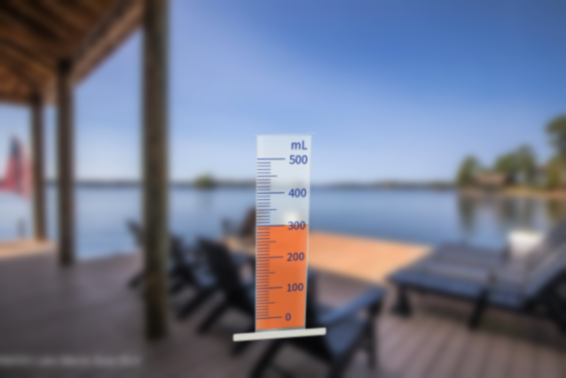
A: 300 mL
